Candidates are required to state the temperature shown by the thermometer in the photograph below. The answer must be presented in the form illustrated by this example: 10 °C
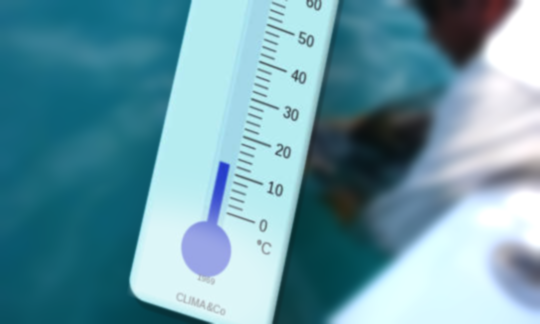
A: 12 °C
